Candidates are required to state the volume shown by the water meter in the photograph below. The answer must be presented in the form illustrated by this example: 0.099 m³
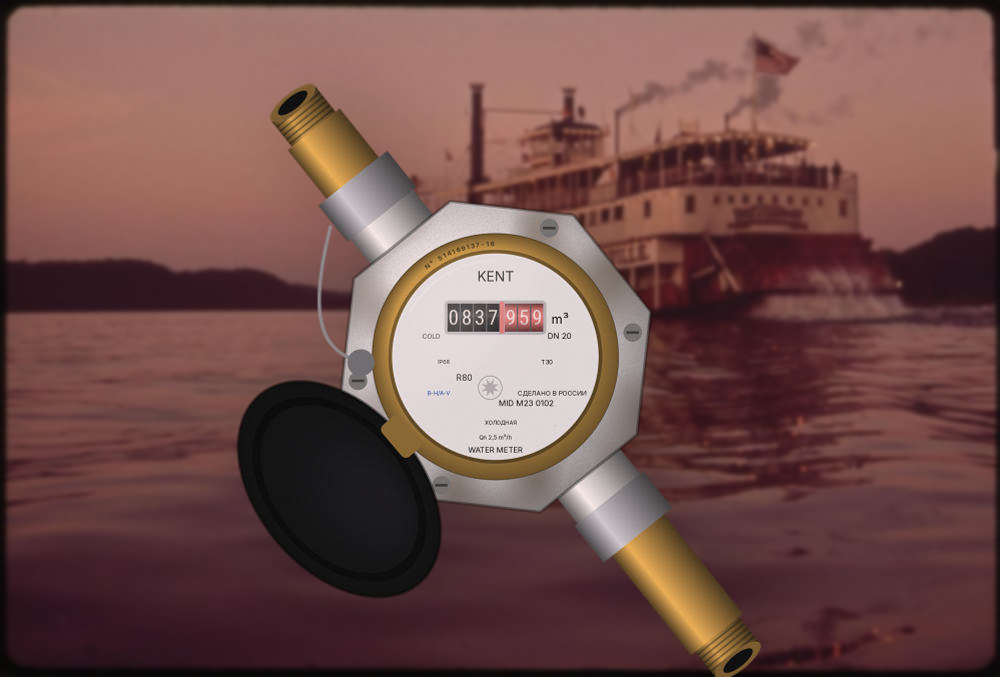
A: 837.959 m³
